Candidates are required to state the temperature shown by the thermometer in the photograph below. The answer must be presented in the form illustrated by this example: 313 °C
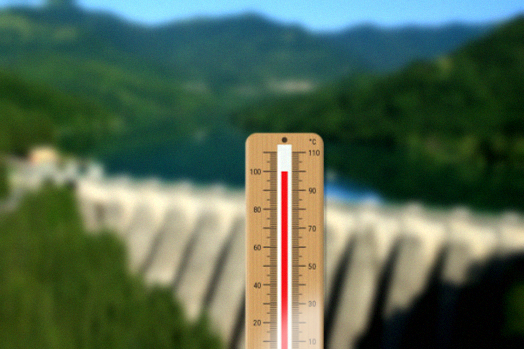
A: 100 °C
